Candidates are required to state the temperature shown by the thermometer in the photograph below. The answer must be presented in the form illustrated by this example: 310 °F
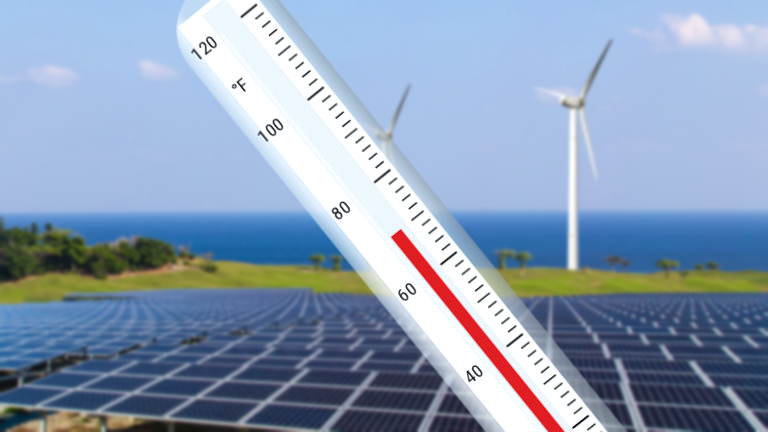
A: 70 °F
